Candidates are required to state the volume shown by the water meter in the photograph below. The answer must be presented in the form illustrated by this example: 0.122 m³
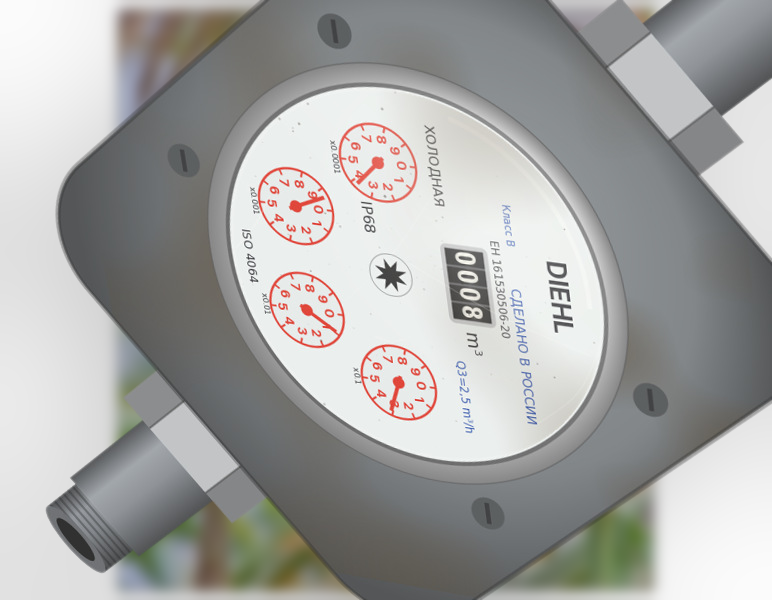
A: 8.3093 m³
